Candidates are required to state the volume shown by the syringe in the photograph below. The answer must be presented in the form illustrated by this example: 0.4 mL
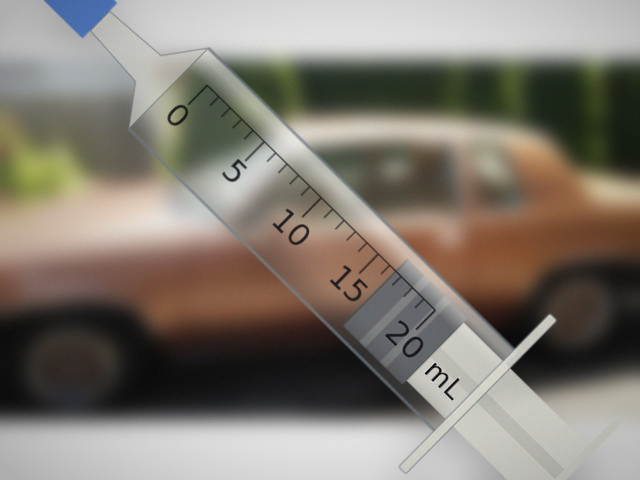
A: 16.5 mL
